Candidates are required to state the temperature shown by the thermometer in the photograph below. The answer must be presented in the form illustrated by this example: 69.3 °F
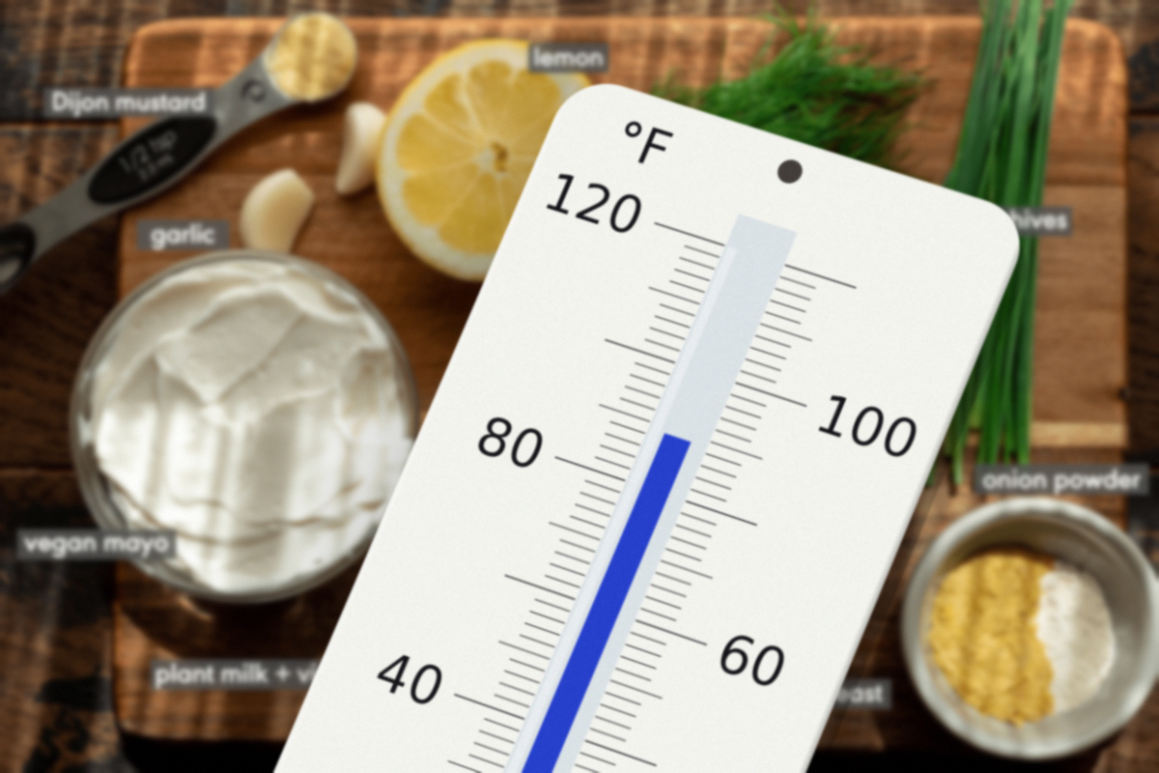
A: 89 °F
